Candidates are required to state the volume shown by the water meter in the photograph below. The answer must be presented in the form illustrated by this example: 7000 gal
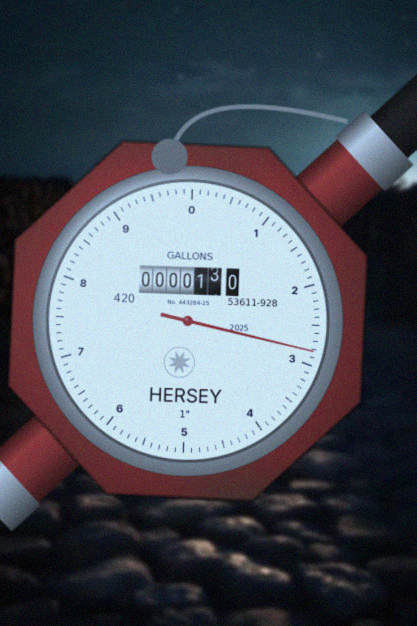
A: 132.8 gal
